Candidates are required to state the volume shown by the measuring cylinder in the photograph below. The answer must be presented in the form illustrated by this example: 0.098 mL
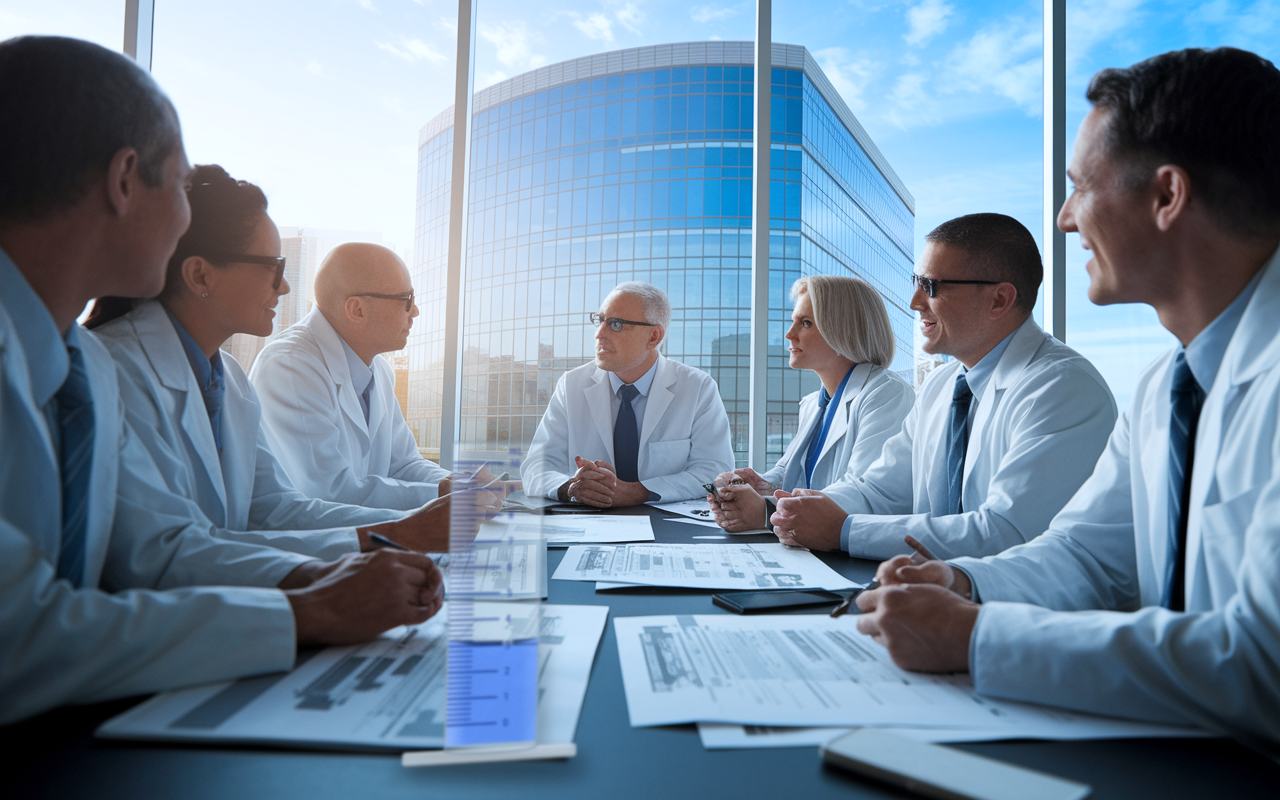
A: 3 mL
